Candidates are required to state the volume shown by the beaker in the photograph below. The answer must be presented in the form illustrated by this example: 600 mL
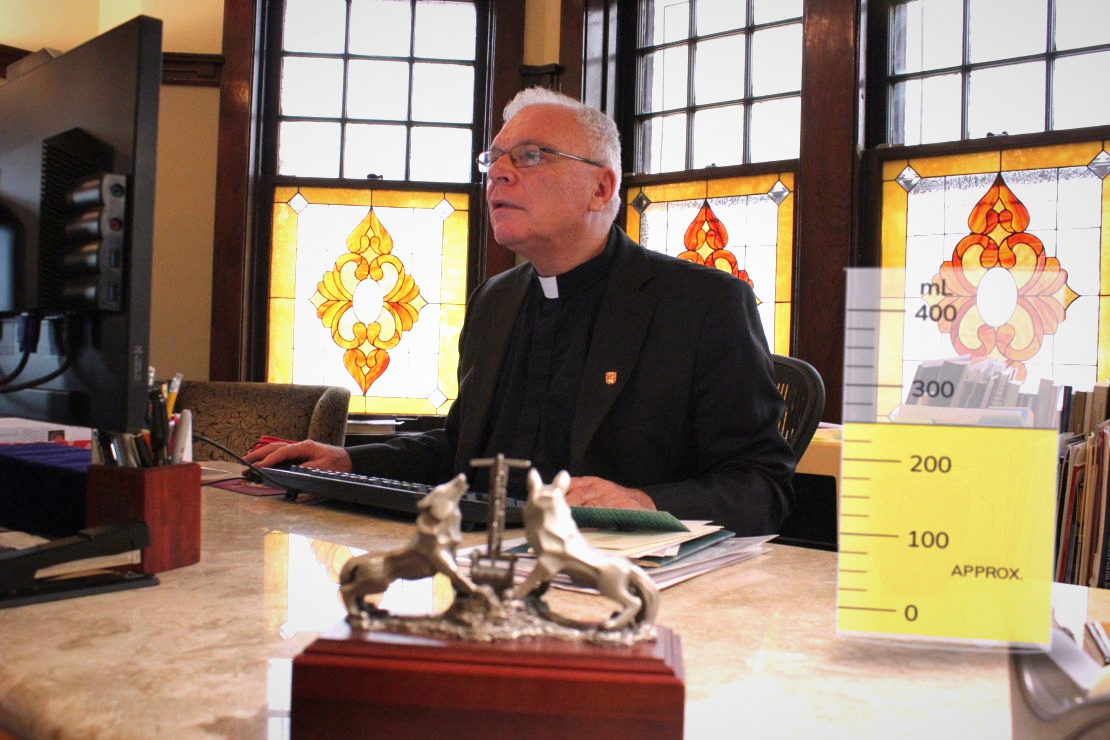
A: 250 mL
